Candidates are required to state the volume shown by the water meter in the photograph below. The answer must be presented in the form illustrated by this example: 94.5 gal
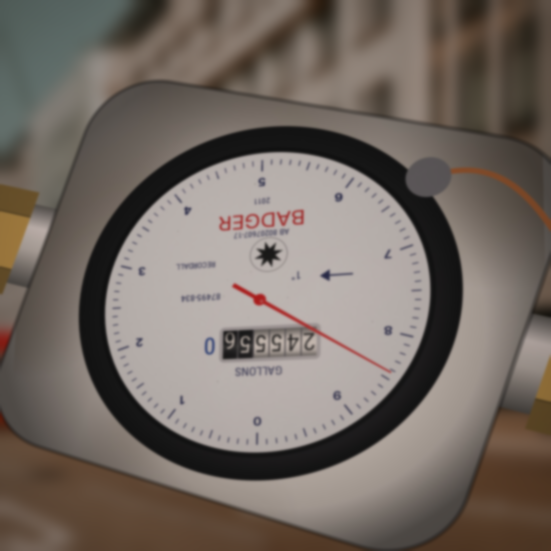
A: 2455558.4 gal
